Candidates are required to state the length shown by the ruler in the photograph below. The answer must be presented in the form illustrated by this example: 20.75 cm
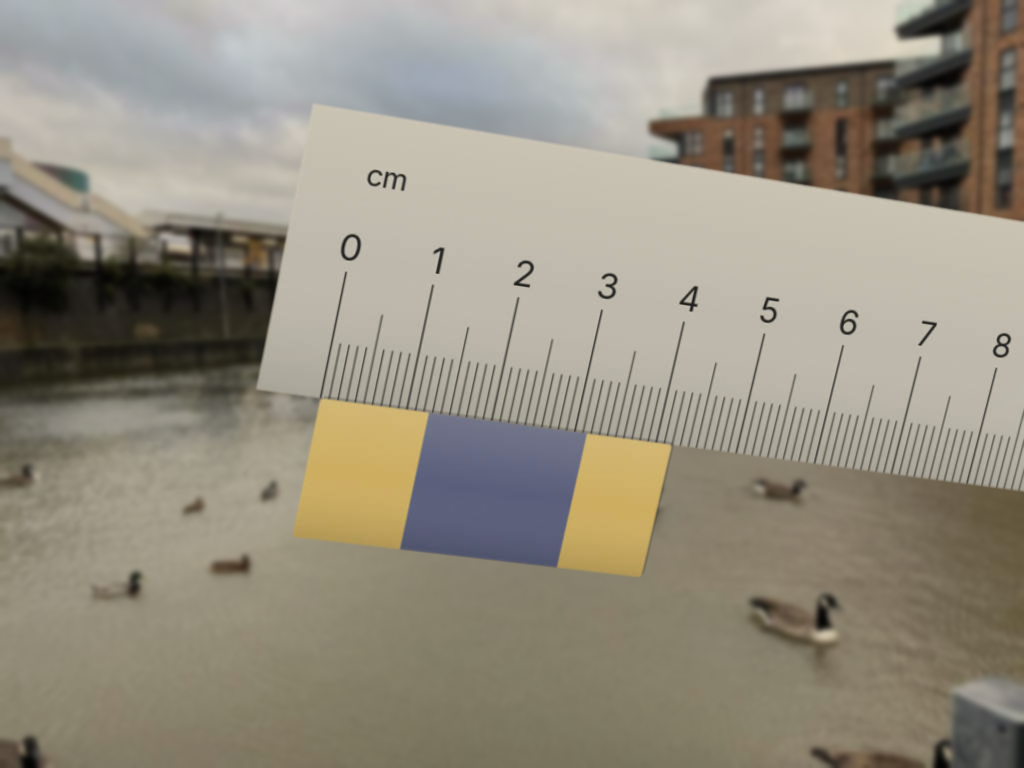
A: 4.2 cm
